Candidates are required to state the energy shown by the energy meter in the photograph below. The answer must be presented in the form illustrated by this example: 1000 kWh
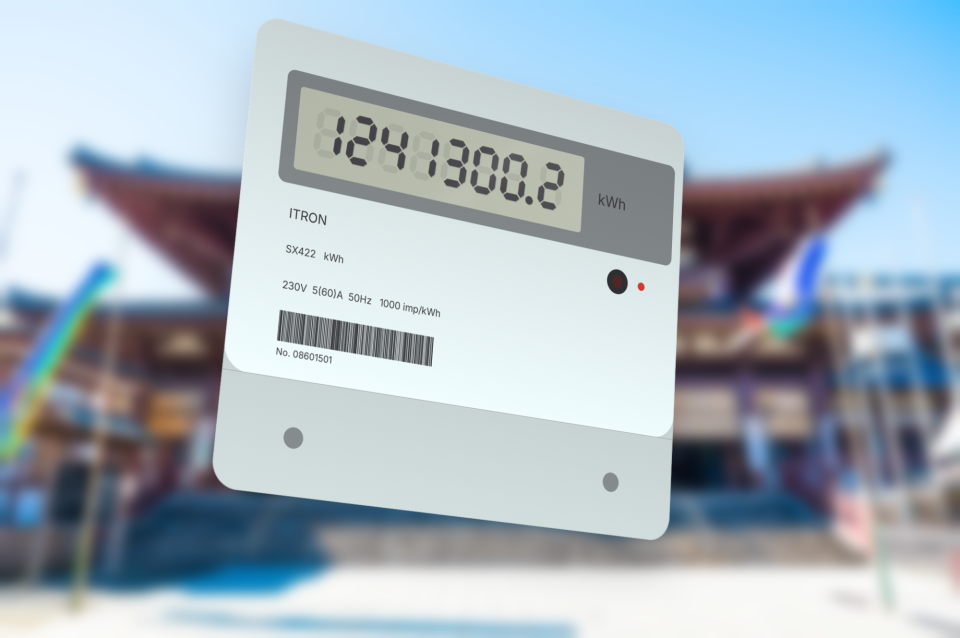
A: 1241300.2 kWh
